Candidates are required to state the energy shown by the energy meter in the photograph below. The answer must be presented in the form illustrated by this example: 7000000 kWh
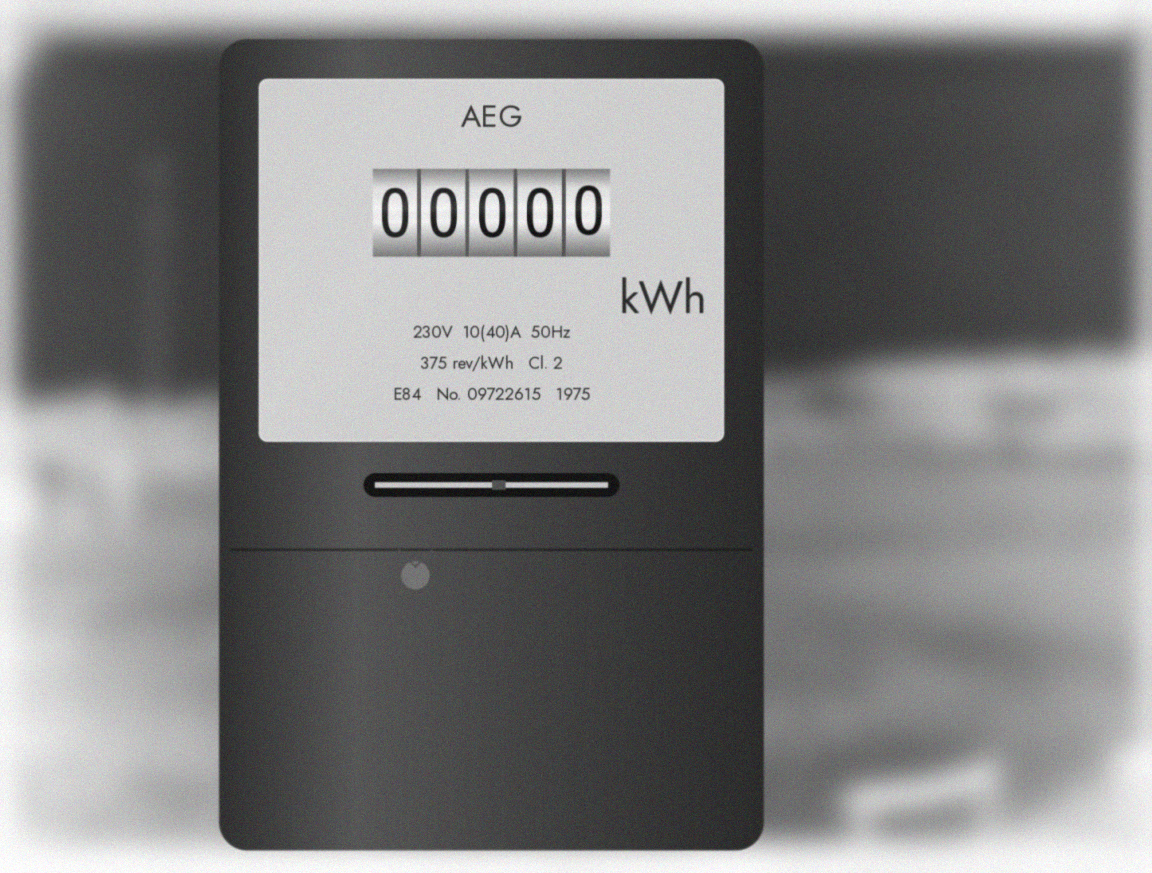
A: 0 kWh
